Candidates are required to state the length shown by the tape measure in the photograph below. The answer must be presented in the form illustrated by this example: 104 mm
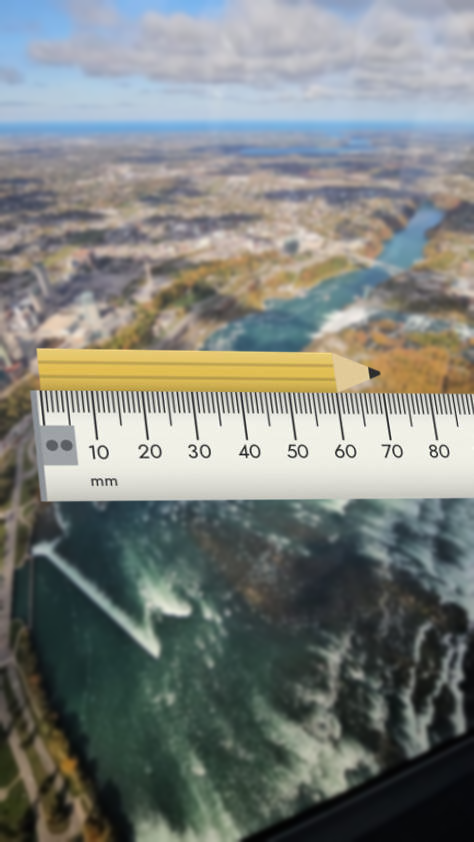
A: 70 mm
